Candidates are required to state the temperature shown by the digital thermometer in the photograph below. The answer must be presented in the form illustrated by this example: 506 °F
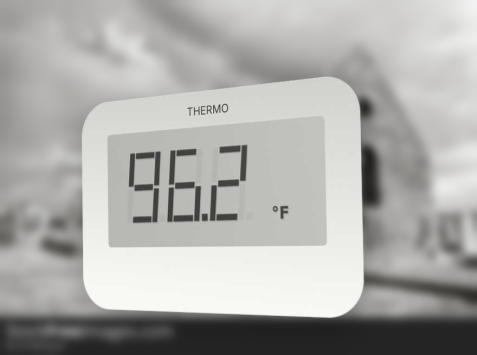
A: 96.2 °F
